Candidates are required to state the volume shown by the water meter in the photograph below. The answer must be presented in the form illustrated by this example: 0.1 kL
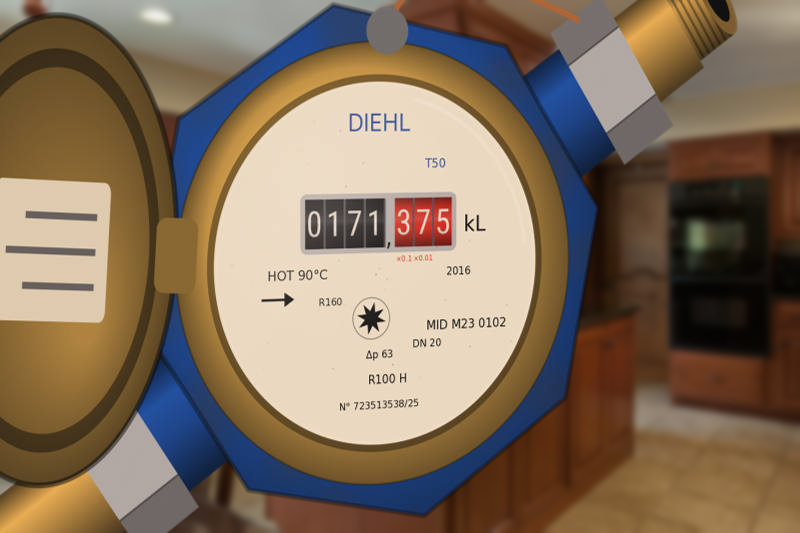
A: 171.375 kL
